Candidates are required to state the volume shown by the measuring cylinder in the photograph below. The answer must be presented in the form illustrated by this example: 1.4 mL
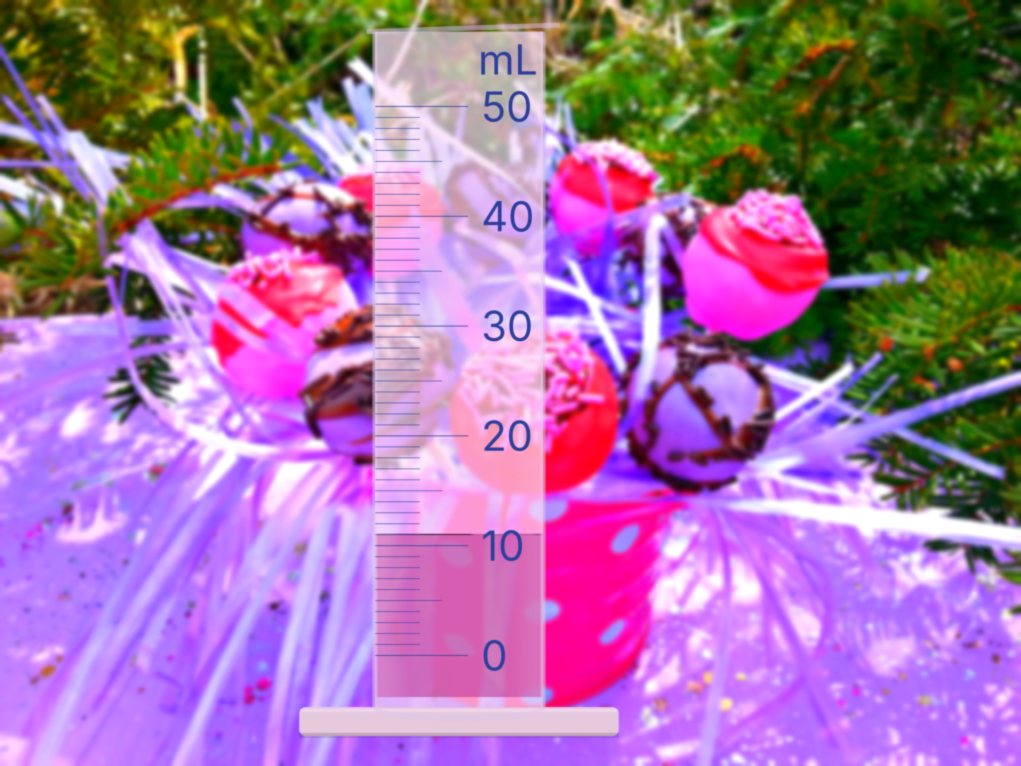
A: 11 mL
